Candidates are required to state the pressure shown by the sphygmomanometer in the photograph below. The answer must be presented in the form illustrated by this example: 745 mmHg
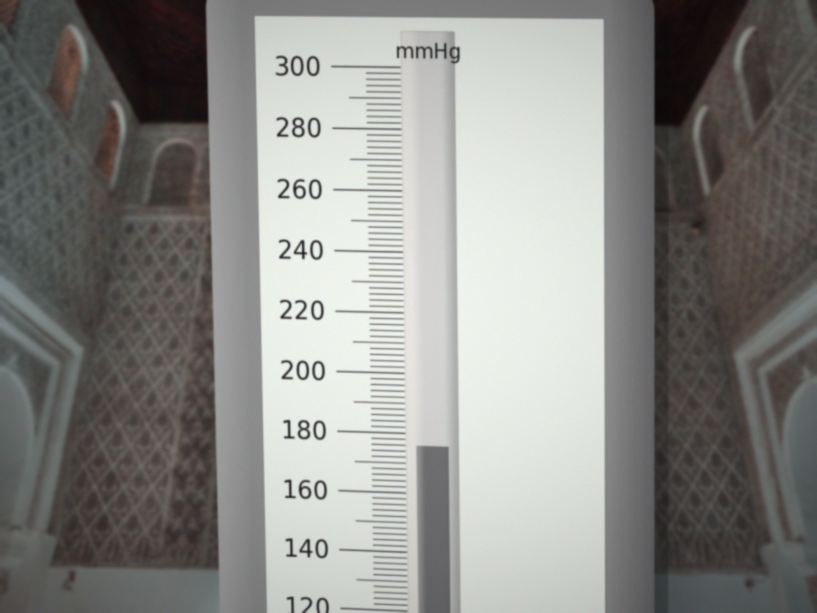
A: 176 mmHg
